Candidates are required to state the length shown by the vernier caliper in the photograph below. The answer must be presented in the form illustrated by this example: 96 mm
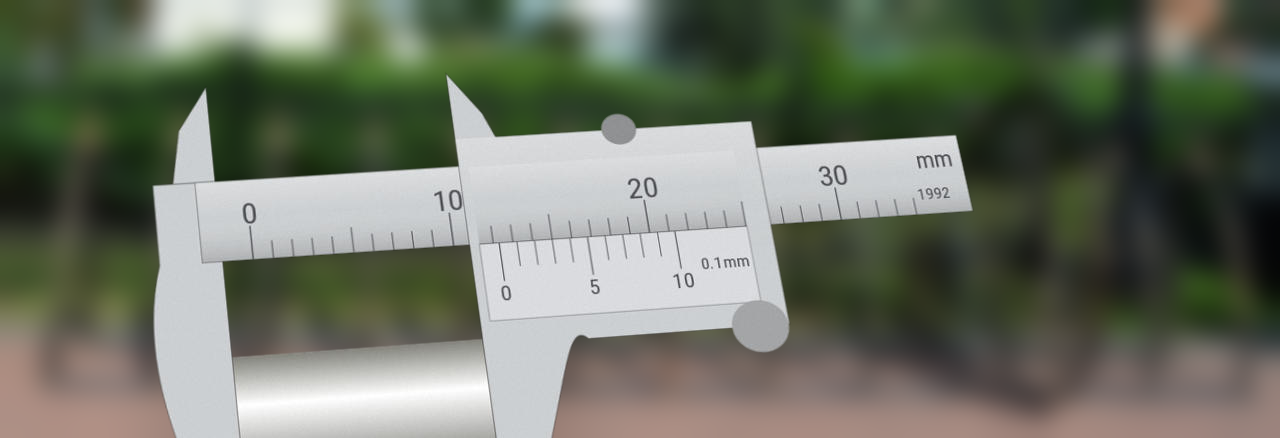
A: 12.3 mm
